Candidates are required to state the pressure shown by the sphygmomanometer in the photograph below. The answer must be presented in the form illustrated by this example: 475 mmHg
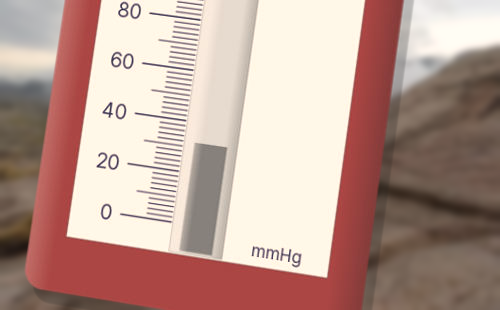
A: 32 mmHg
